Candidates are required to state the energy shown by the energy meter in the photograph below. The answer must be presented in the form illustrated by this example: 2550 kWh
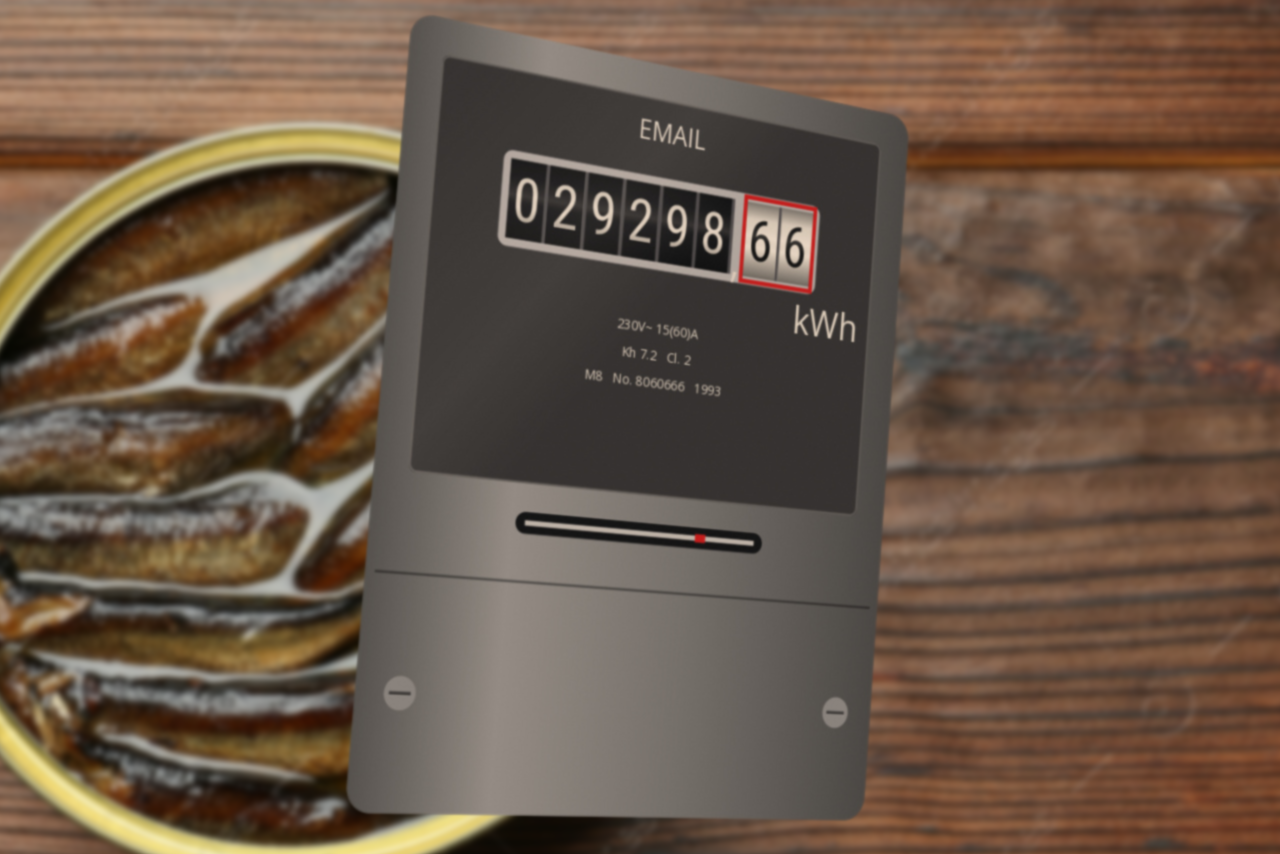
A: 29298.66 kWh
